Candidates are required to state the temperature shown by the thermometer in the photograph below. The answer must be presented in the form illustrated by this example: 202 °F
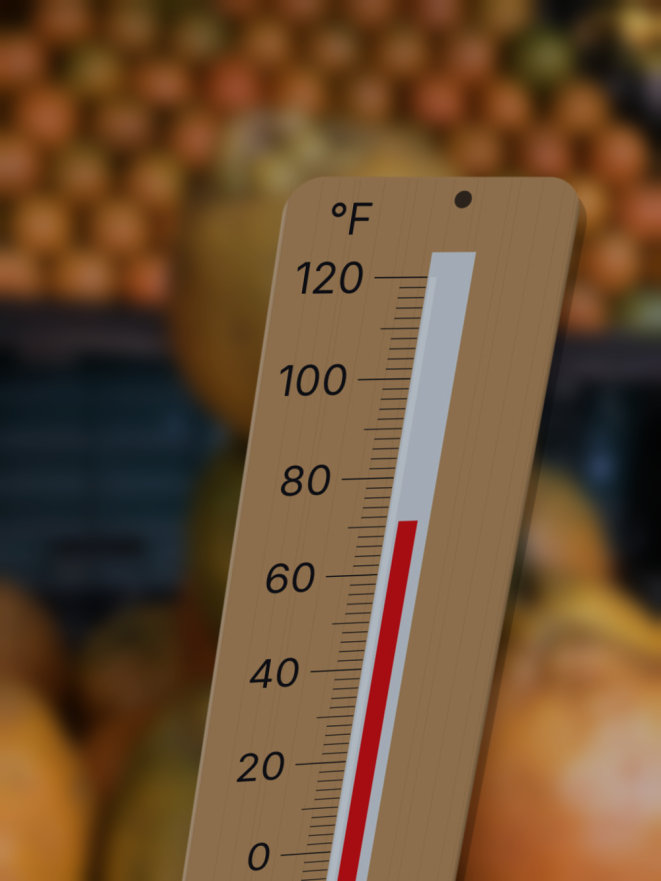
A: 71 °F
